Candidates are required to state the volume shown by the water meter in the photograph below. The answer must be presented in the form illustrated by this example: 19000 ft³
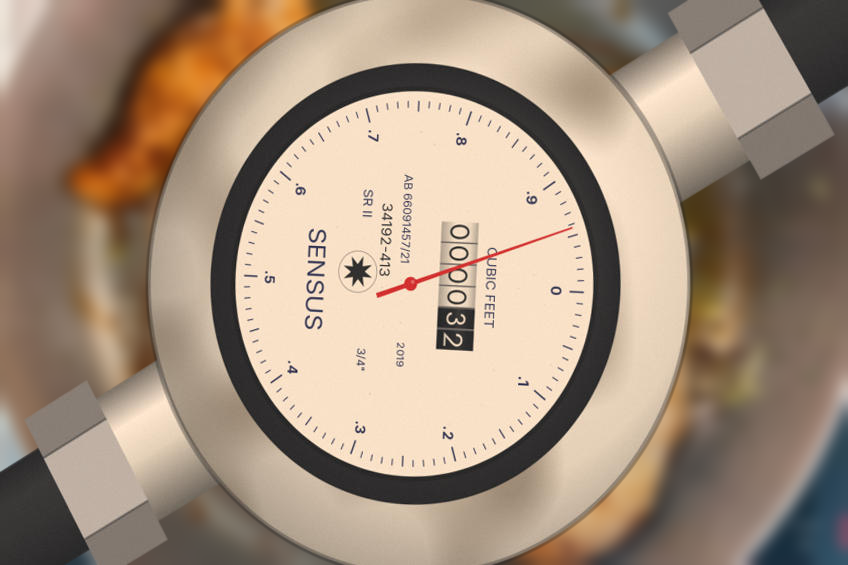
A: 31.94 ft³
